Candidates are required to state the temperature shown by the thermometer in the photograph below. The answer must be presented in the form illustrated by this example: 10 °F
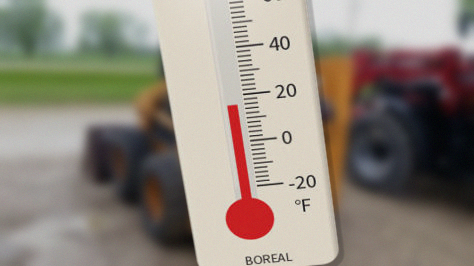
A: 16 °F
